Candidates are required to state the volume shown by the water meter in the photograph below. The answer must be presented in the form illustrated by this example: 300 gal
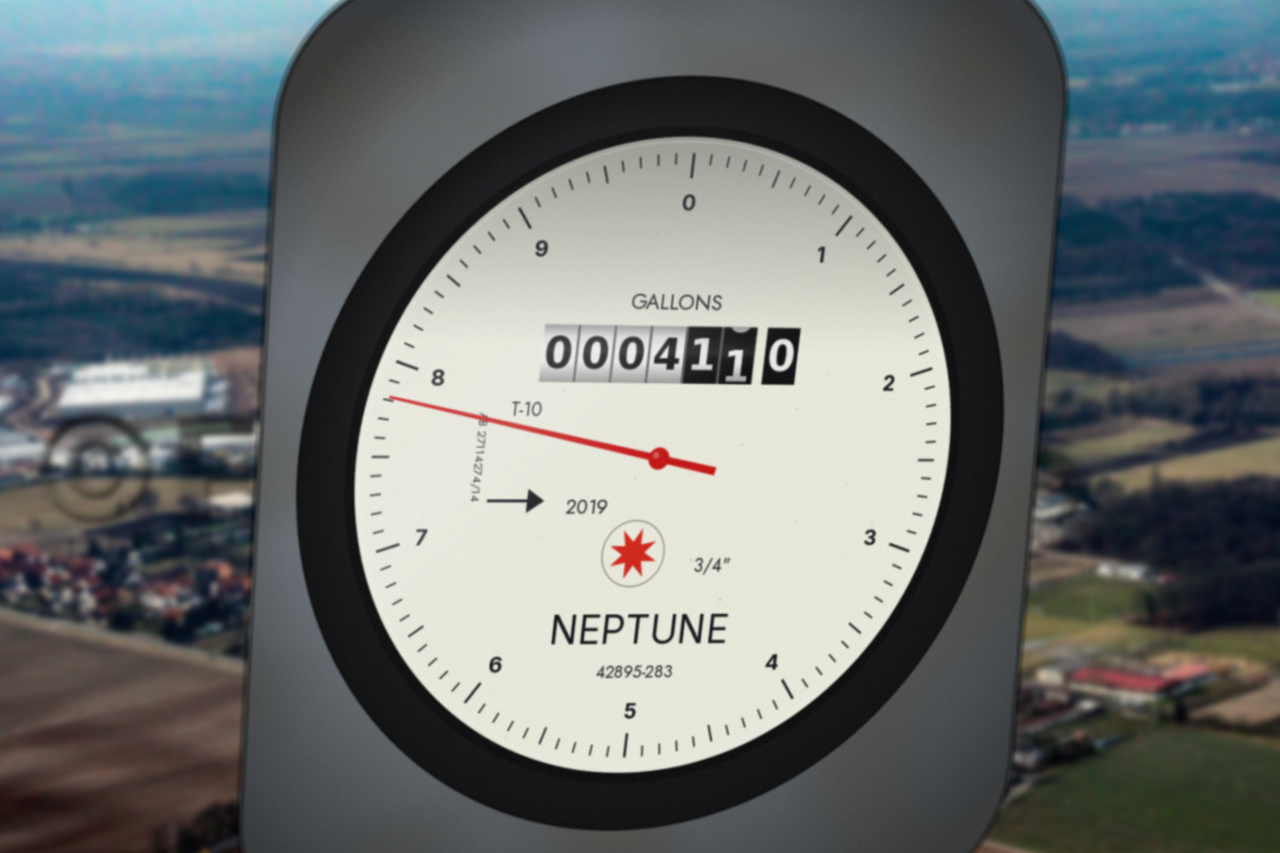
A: 4107.8 gal
